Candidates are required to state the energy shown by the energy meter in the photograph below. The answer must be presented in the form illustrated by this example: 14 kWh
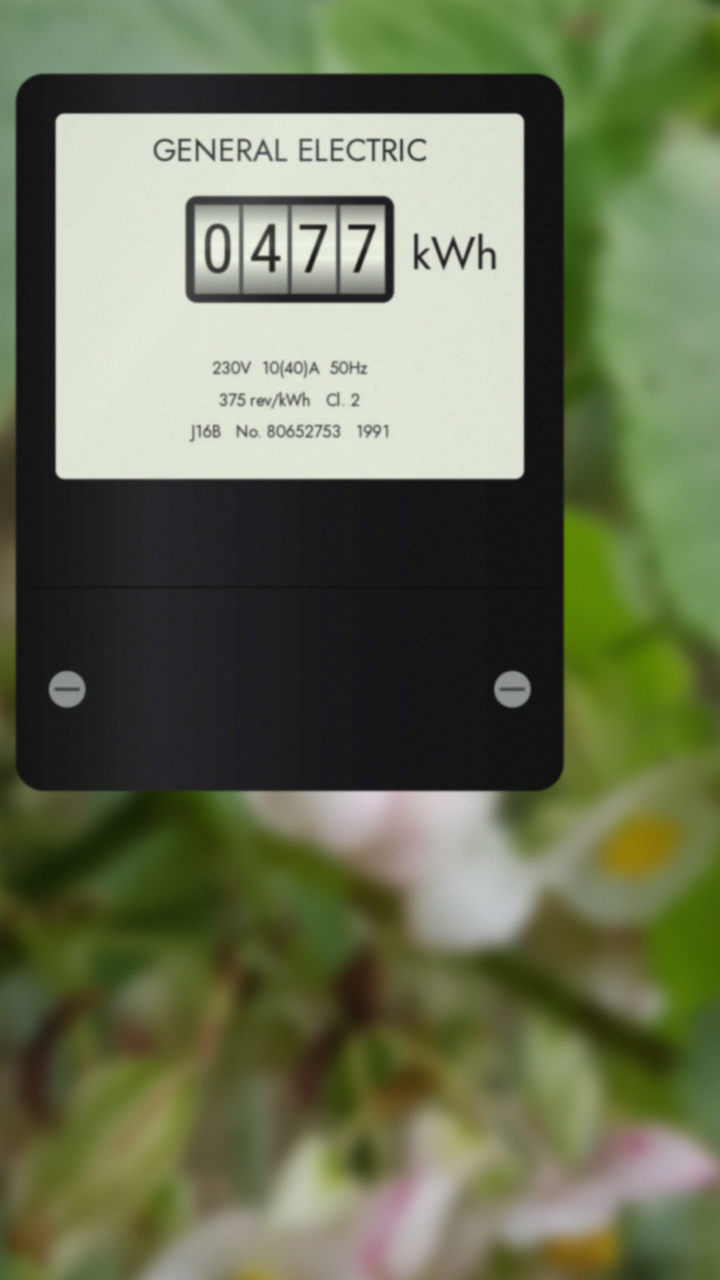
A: 477 kWh
